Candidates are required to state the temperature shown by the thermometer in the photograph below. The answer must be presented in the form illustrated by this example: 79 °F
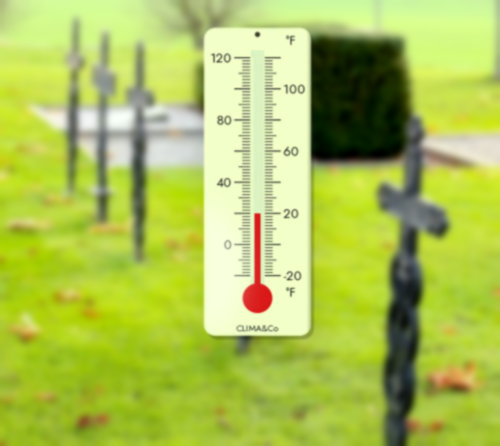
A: 20 °F
